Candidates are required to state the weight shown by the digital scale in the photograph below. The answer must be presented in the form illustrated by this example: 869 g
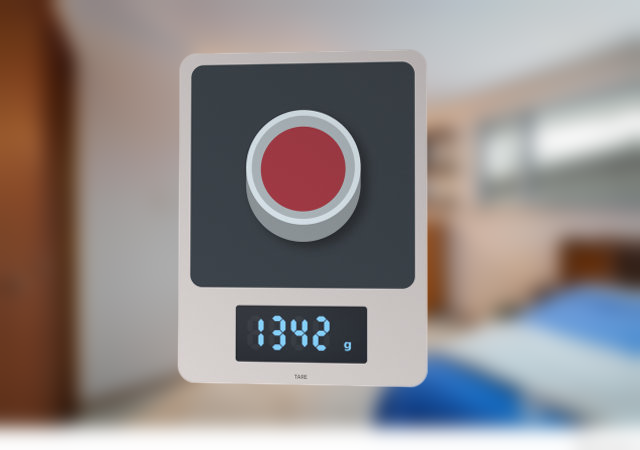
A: 1342 g
